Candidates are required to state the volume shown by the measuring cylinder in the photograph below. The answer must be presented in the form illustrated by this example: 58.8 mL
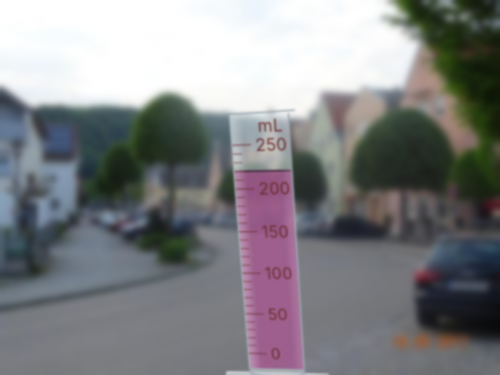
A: 220 mL
